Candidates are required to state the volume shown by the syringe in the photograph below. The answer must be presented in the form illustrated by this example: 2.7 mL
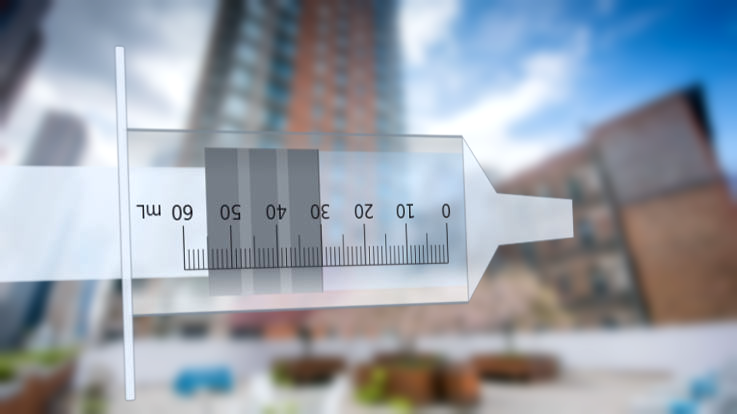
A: 30 mL
